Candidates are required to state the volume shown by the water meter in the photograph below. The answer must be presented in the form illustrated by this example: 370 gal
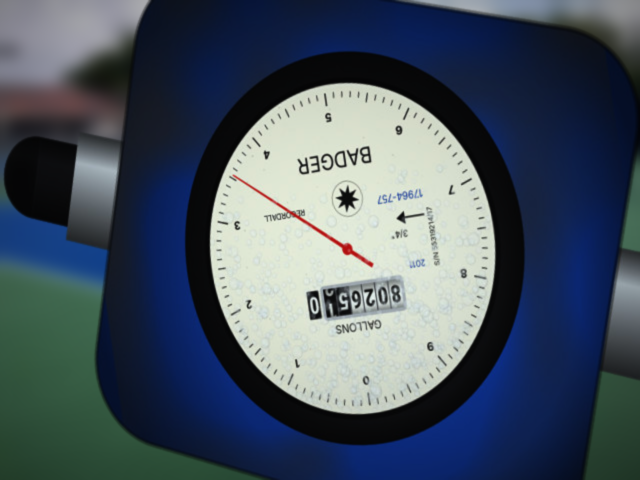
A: 8026513.5 gal
